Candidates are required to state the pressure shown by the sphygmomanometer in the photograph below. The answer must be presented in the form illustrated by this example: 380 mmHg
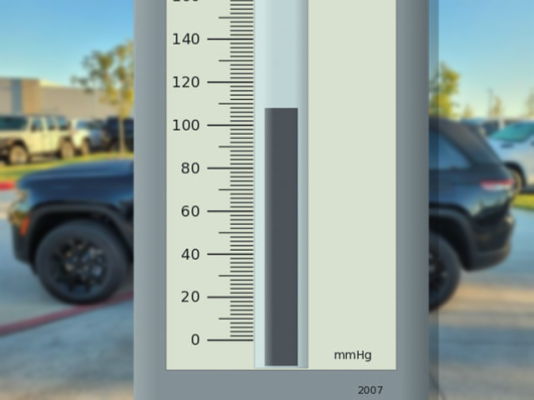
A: 108 mmHg
